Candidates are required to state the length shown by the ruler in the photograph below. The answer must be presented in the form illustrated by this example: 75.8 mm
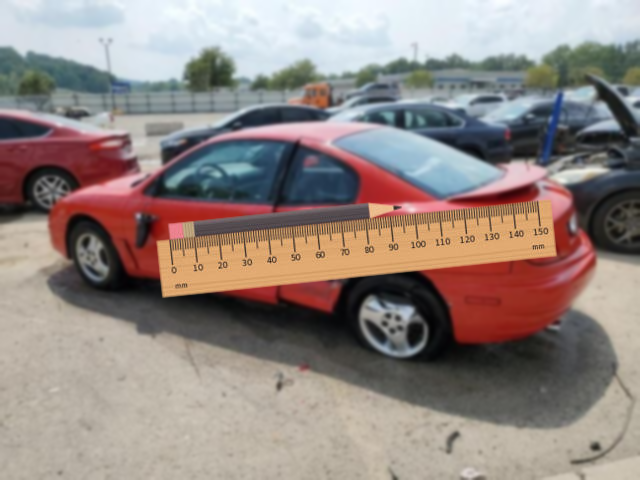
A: 95 mm
